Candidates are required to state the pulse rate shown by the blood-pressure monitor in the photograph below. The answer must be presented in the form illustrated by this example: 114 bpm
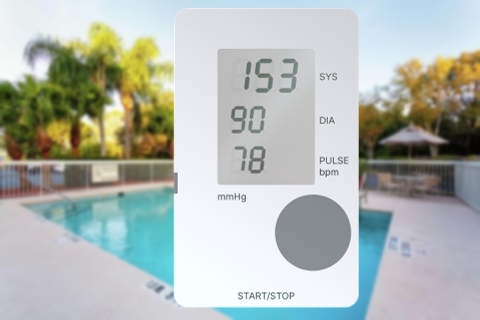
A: 78 bpm
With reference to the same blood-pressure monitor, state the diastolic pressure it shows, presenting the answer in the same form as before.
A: 90 mmHg
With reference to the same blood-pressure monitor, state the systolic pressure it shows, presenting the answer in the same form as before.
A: 153 mmHg
